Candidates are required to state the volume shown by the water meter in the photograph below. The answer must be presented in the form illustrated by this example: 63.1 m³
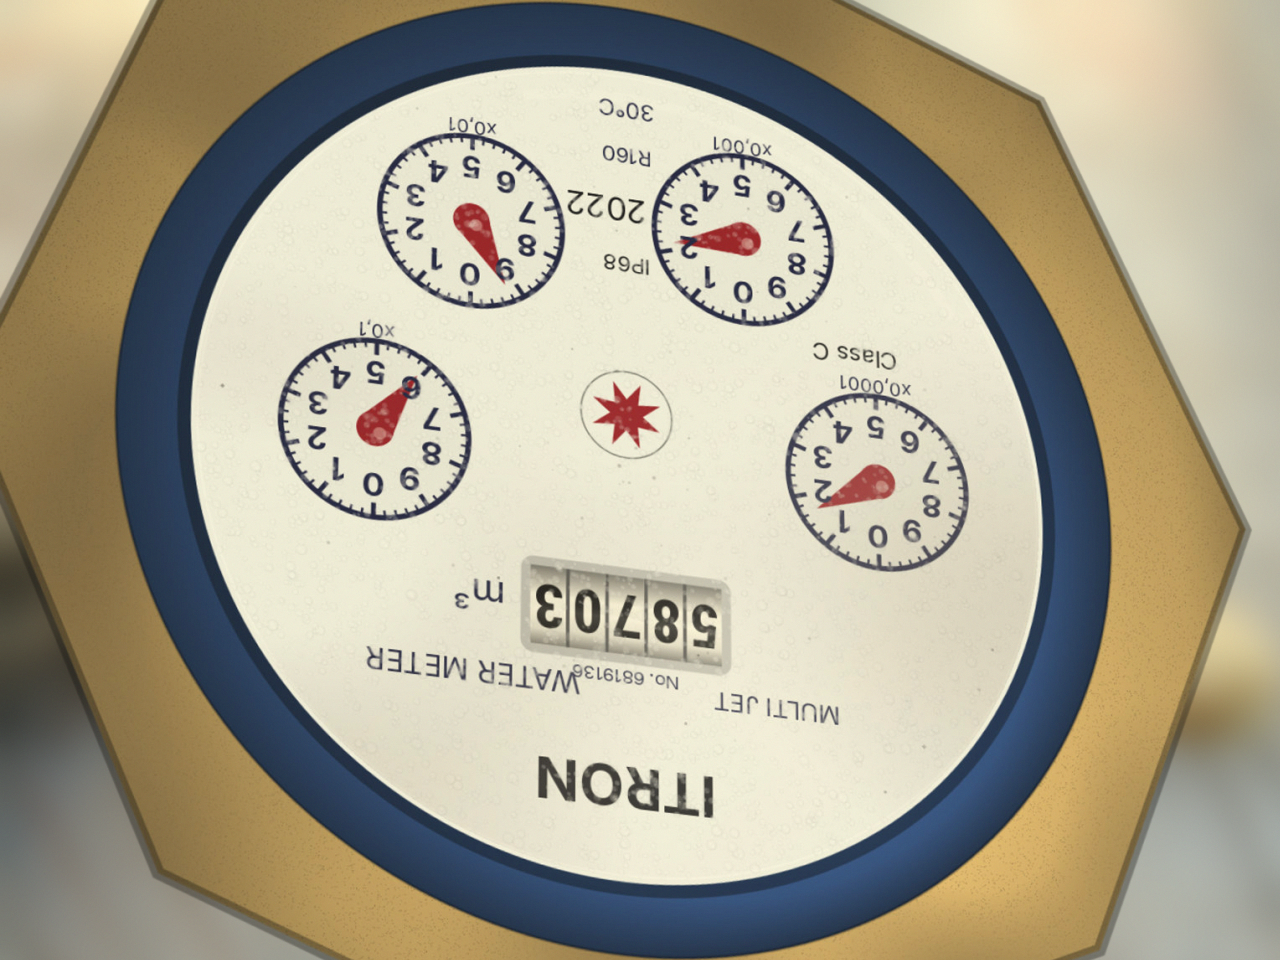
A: 58703.5921 m³
